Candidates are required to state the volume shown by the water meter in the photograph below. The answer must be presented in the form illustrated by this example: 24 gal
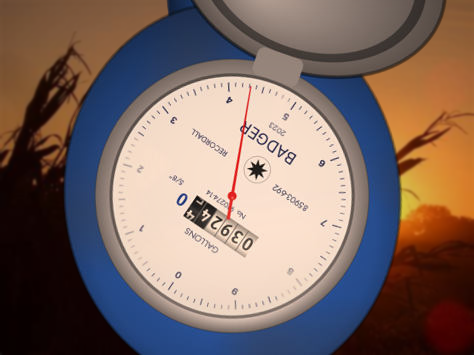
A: 392444.3 gal
